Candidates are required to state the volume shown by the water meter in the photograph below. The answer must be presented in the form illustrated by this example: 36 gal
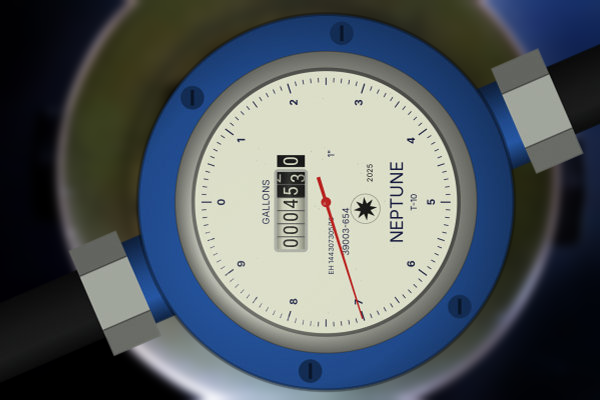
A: 4527.0 gal
